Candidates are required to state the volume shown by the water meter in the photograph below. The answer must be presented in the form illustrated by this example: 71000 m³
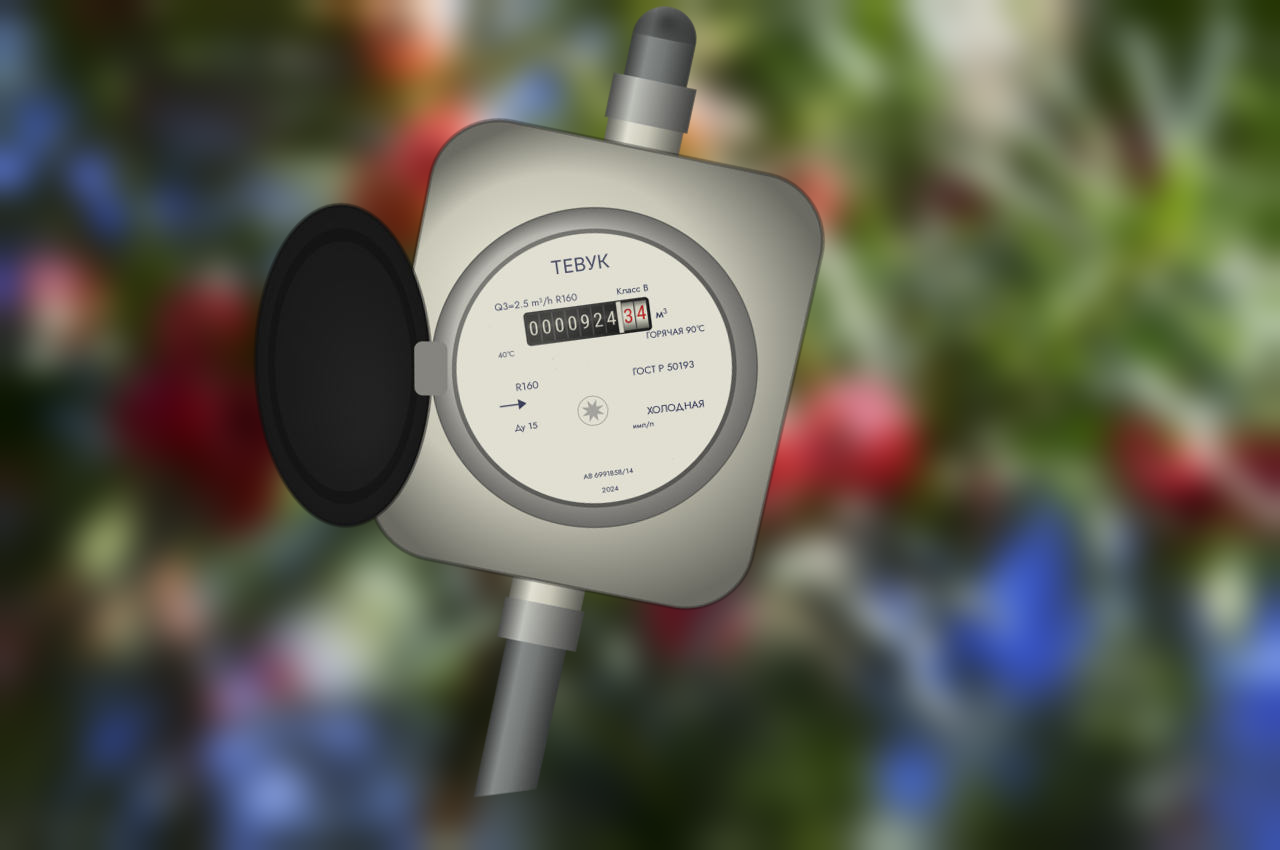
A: 924.34 m³
